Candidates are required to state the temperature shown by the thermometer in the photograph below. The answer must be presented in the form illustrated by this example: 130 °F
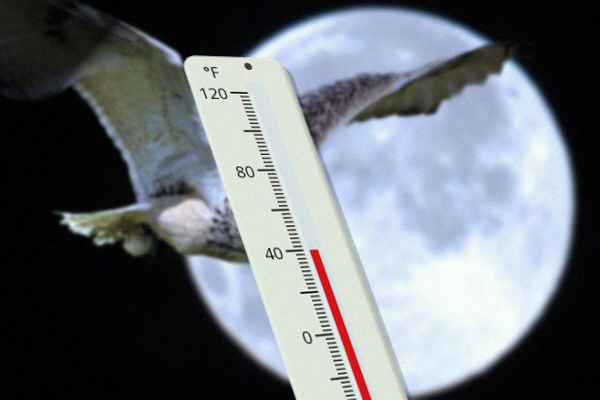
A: 40 °F
